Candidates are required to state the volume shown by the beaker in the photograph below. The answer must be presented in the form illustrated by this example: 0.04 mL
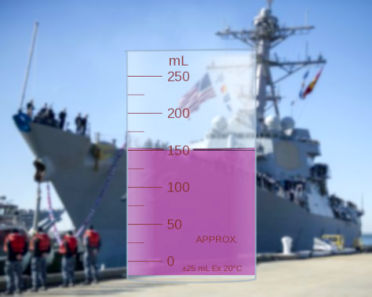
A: 150 mL
